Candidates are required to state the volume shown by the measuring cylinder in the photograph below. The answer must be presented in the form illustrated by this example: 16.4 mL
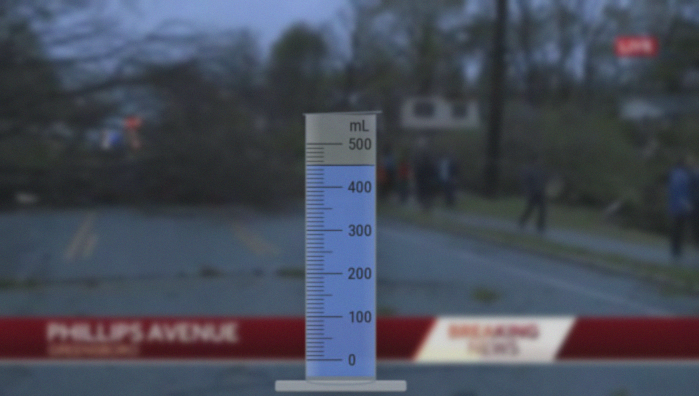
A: 450 mL
